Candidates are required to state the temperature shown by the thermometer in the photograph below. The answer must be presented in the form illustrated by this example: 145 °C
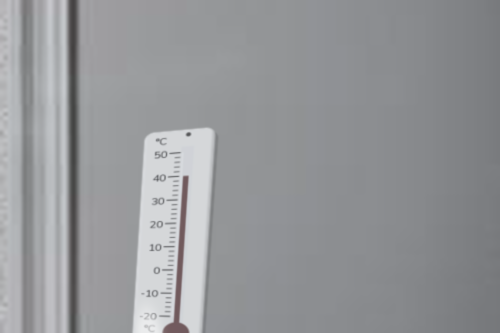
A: 40 °C
